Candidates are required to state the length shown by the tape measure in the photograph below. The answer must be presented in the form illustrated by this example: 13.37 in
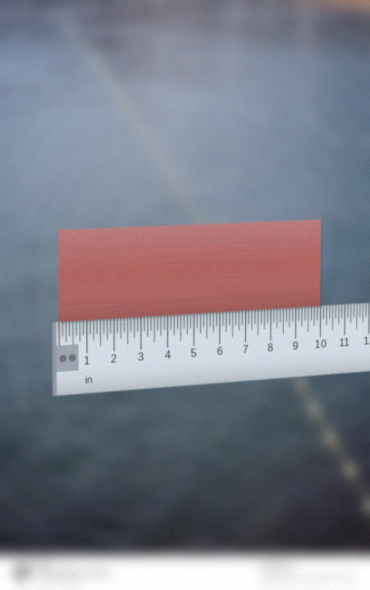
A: 10 in
